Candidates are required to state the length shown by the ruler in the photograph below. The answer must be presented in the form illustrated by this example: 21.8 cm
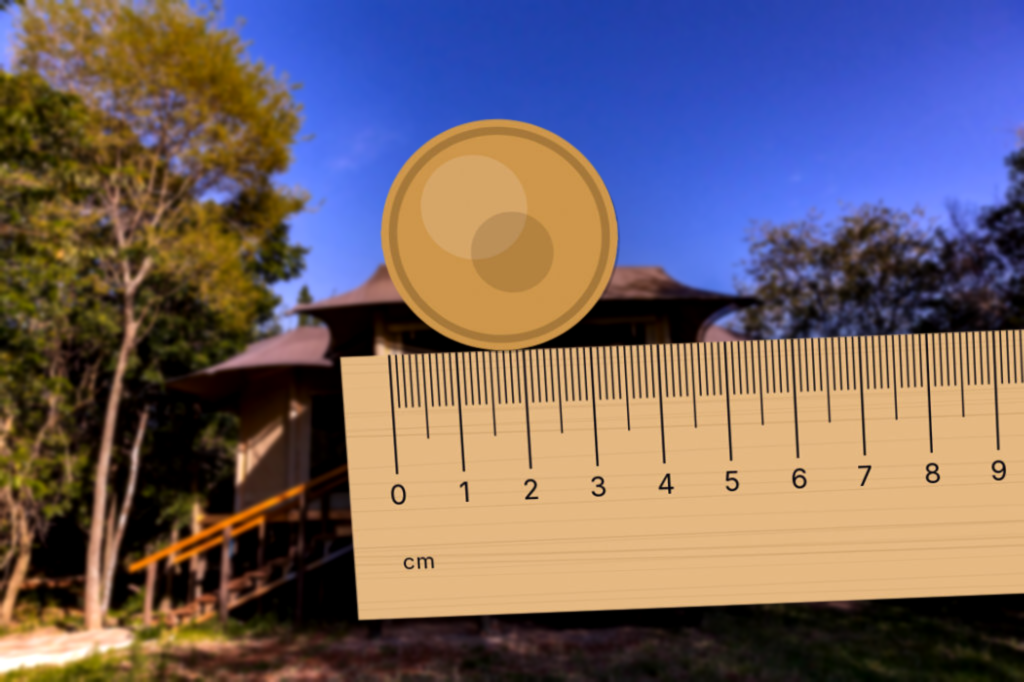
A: 3.5 cm
